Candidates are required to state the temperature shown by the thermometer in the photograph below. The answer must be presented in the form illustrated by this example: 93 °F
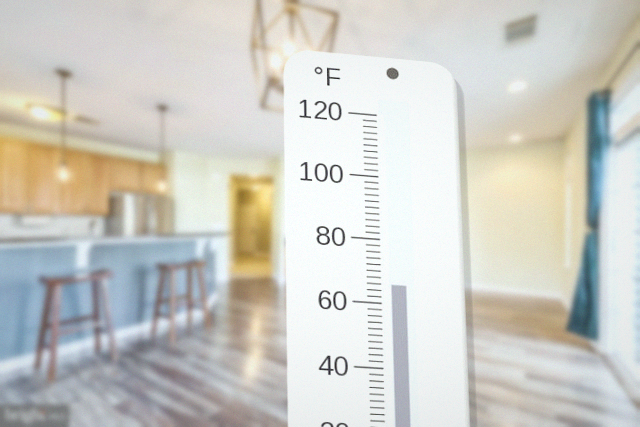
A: 66 °F
